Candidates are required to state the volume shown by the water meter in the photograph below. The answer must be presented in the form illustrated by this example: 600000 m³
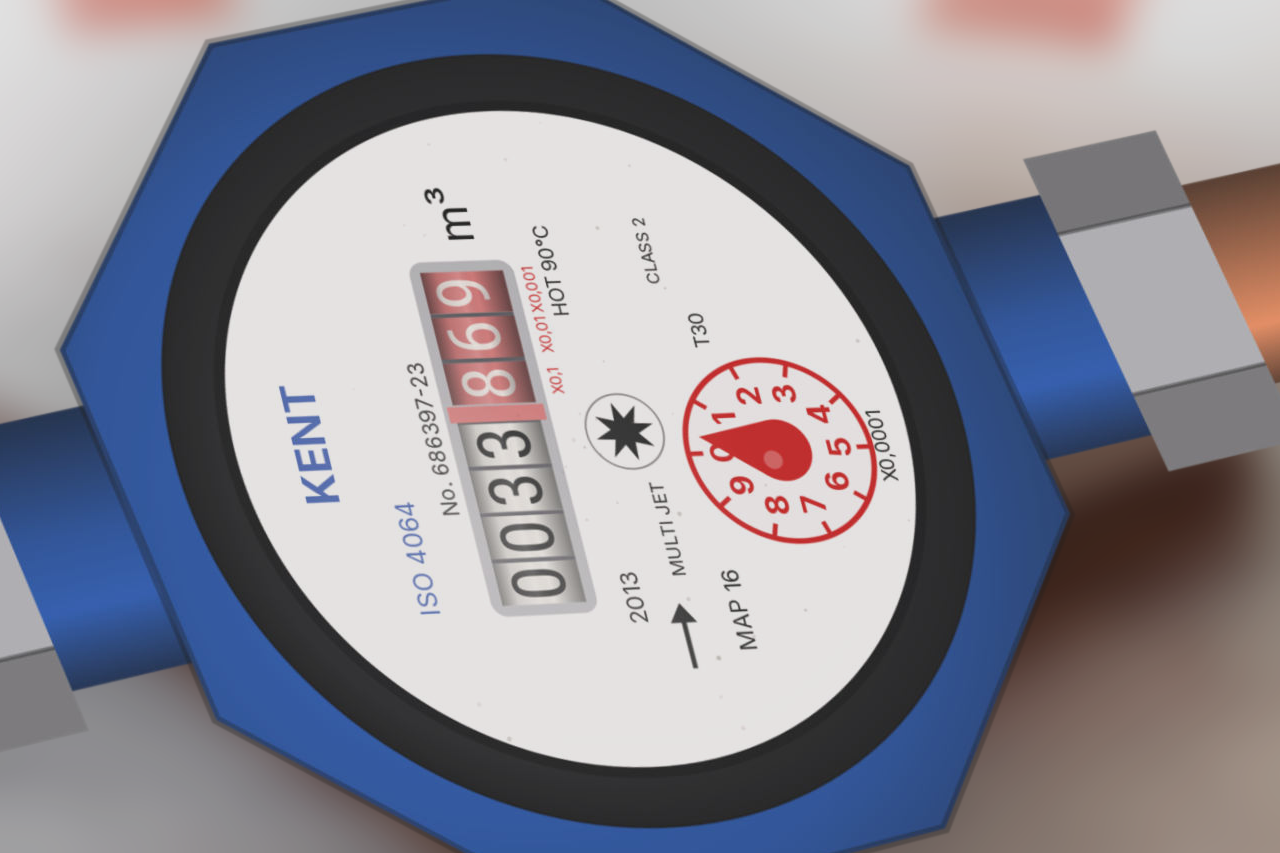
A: 33.8690 m³
